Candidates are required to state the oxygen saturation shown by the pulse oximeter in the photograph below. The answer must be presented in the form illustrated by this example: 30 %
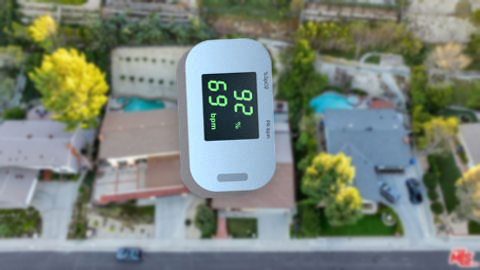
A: 92 %
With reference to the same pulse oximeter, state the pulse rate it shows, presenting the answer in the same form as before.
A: 69 bpm
